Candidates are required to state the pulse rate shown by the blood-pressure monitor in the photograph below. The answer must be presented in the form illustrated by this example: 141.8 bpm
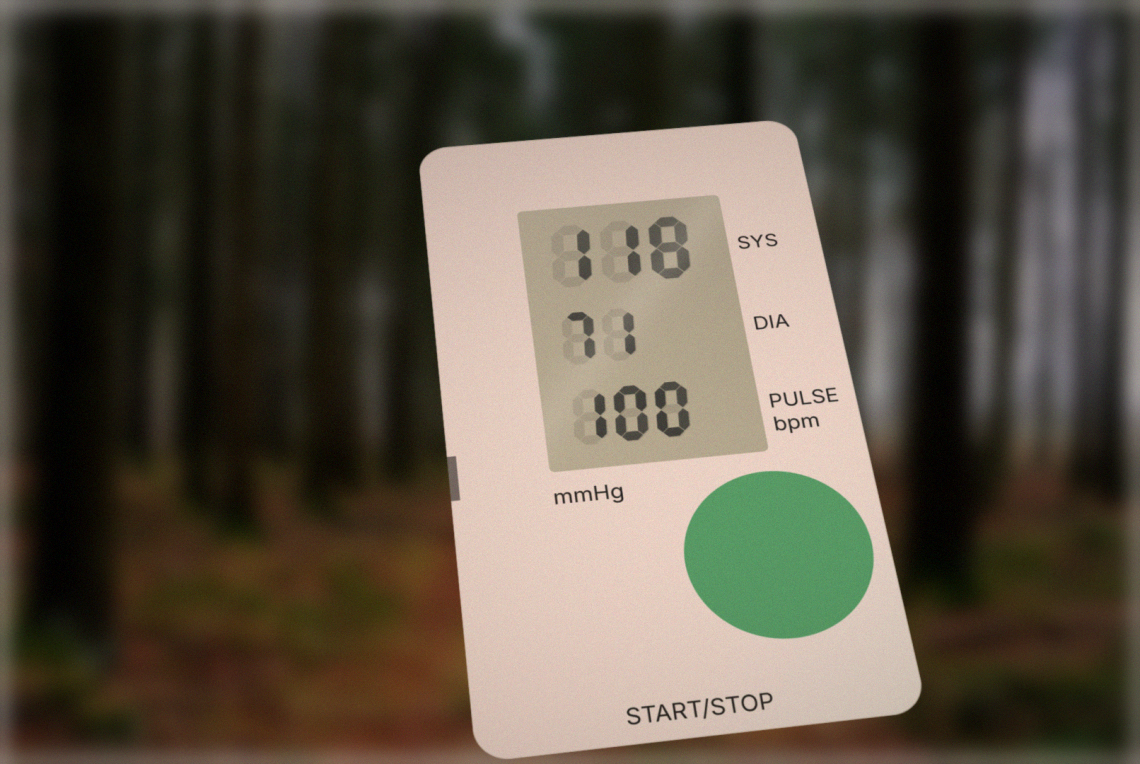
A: 100 bpm
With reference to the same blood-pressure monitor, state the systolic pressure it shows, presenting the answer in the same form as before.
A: 118 mmHg
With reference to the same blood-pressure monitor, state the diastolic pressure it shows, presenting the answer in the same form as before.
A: 71 mmHg
